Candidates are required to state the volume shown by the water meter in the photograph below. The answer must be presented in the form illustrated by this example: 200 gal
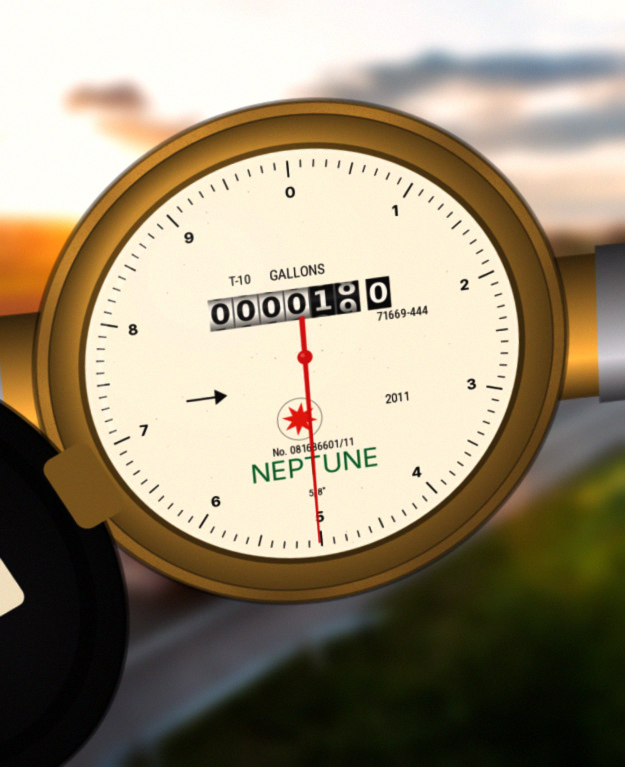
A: 185.0 gal
